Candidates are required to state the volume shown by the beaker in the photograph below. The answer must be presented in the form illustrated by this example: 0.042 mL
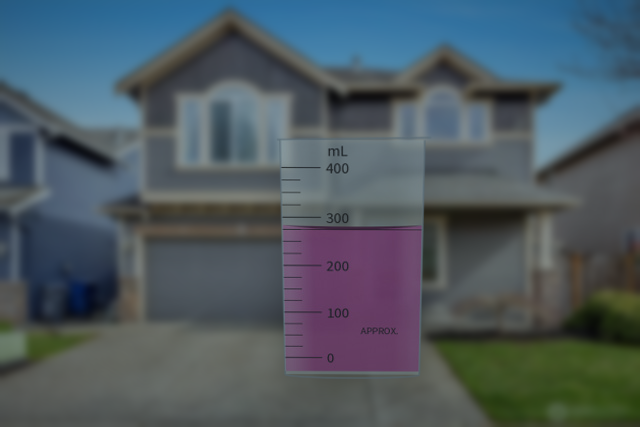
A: 275 mL
